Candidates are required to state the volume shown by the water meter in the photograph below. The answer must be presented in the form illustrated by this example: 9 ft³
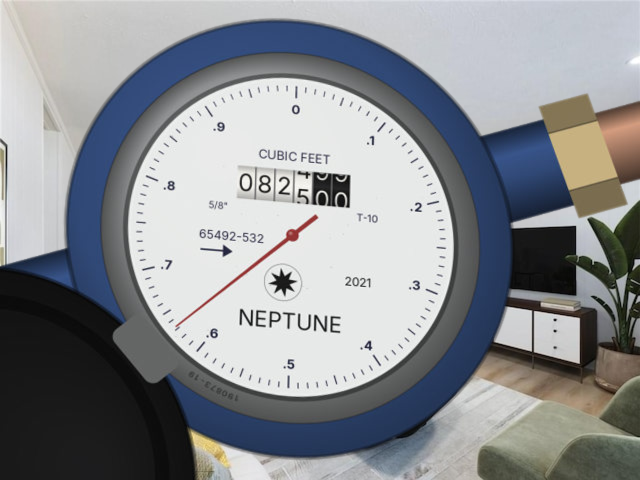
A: 82499.63 ft³
